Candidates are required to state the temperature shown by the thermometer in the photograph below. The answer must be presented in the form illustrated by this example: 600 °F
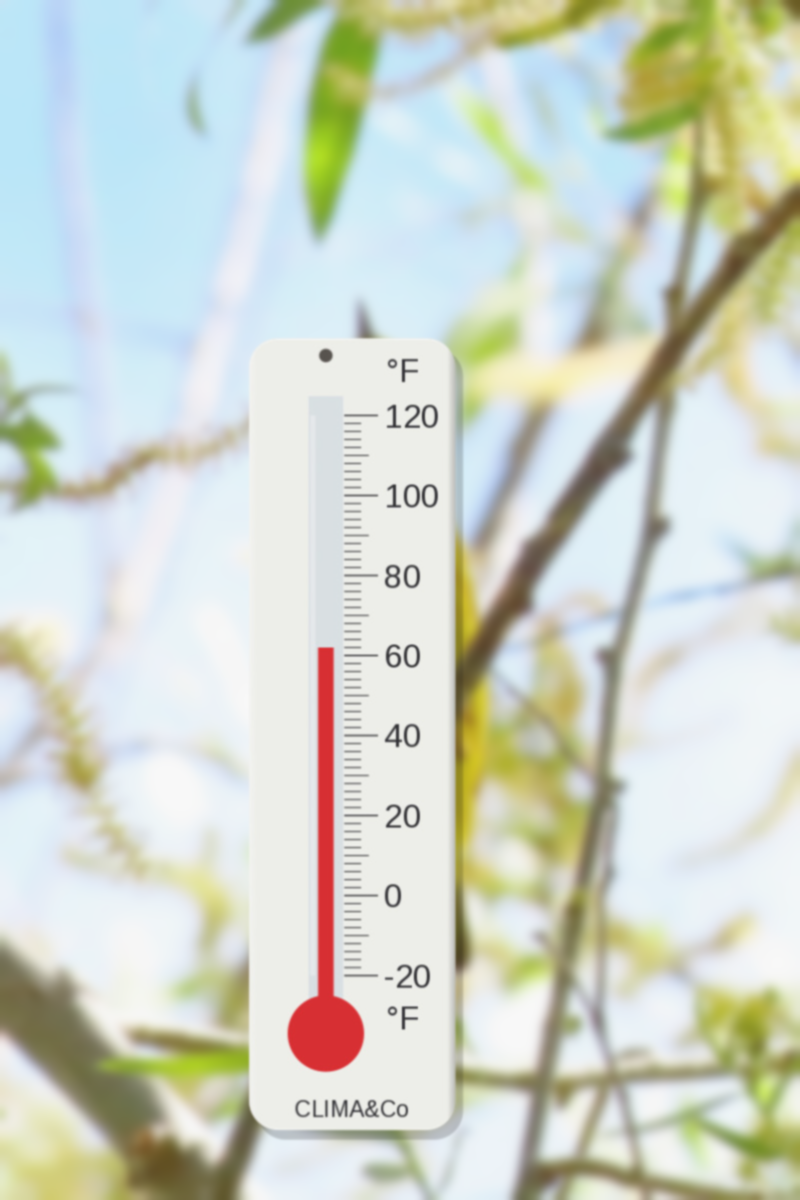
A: 62 °F
